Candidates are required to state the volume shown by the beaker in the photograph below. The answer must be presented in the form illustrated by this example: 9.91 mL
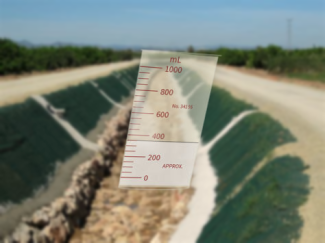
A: 350 mL
